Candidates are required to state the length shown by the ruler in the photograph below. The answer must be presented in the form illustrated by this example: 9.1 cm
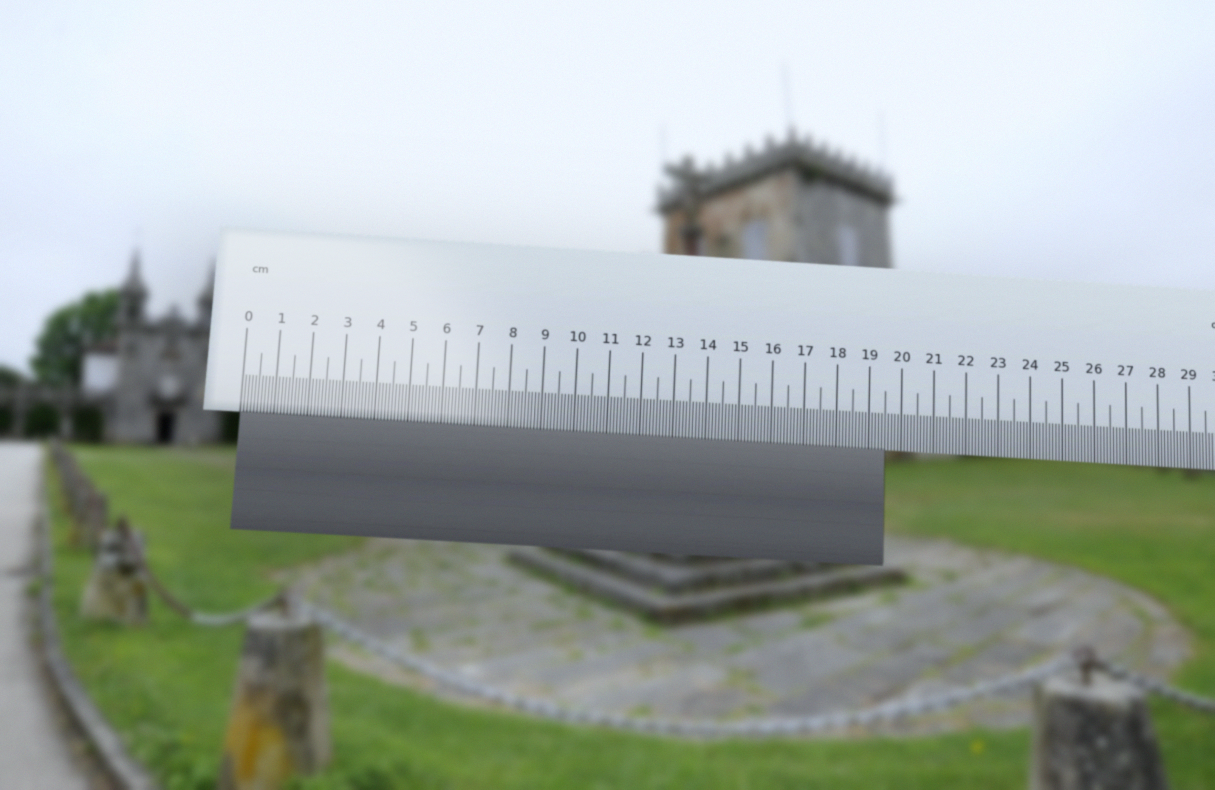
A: 19.5 cm
